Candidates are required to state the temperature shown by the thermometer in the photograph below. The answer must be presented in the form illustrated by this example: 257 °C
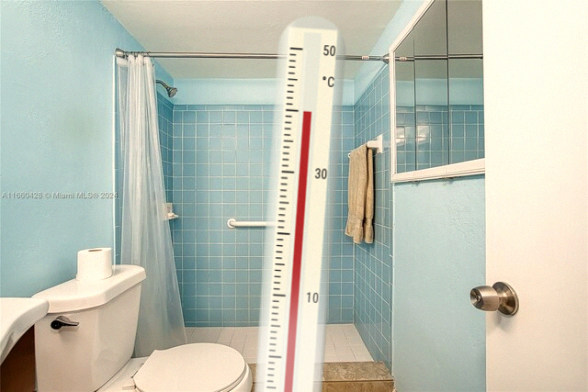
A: 40 °C
